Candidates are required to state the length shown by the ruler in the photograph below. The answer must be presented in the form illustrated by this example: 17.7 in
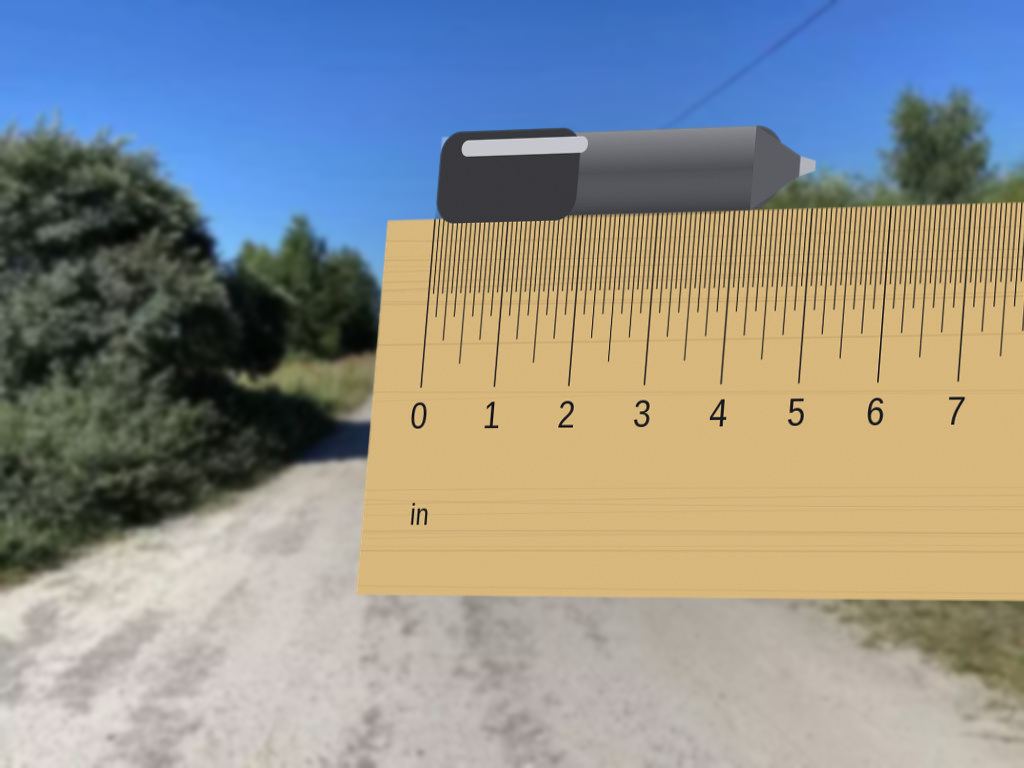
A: 5 in
